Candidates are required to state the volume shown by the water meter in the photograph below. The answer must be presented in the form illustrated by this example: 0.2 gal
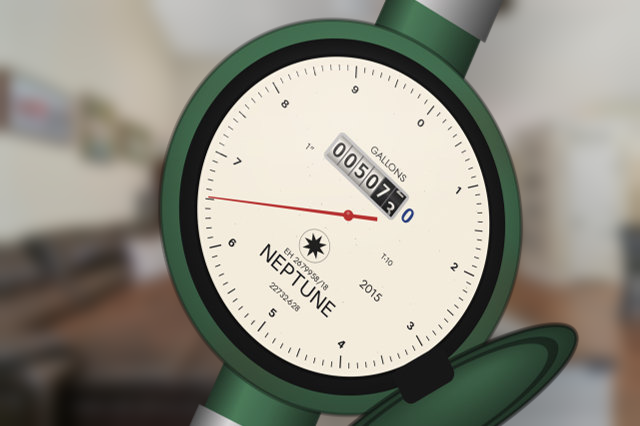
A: 50726.5 gal
